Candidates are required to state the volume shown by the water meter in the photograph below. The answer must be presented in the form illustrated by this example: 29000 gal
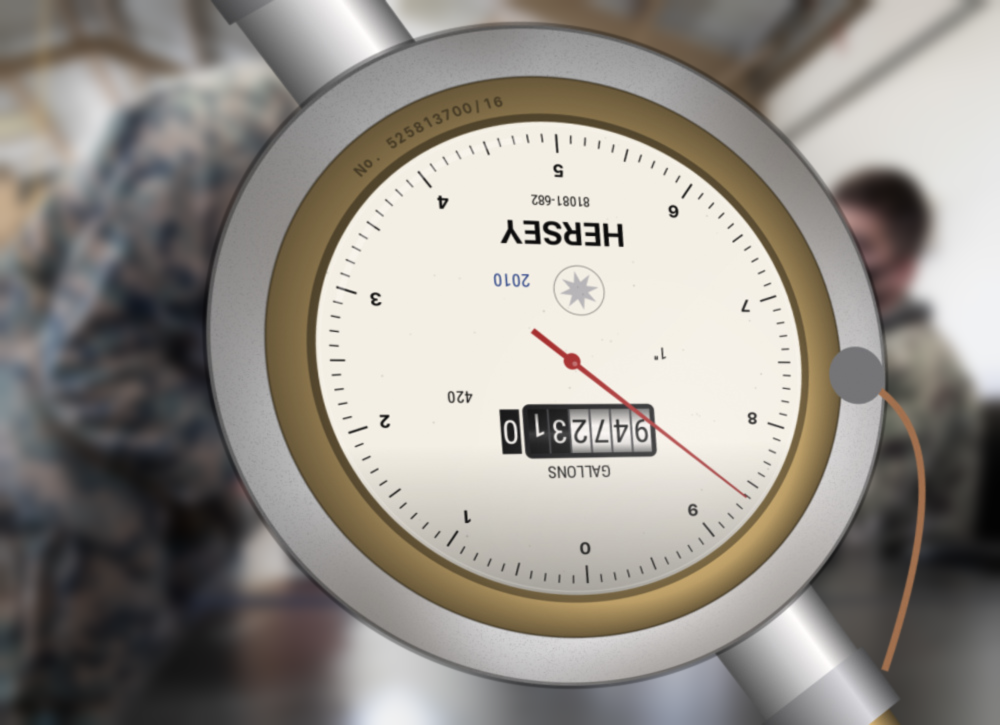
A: 9472308.6 gal
